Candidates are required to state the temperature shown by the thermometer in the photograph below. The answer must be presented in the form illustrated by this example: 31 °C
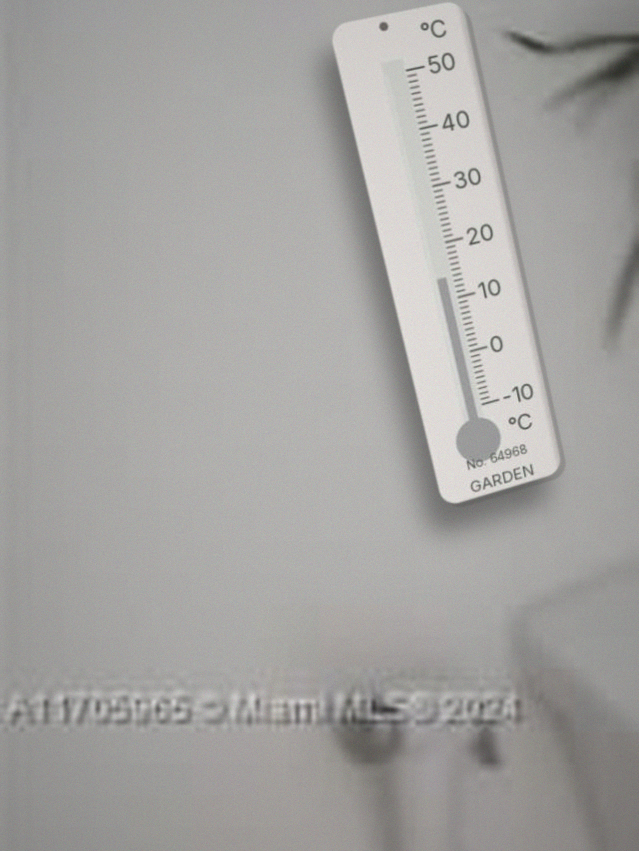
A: 14 °C
